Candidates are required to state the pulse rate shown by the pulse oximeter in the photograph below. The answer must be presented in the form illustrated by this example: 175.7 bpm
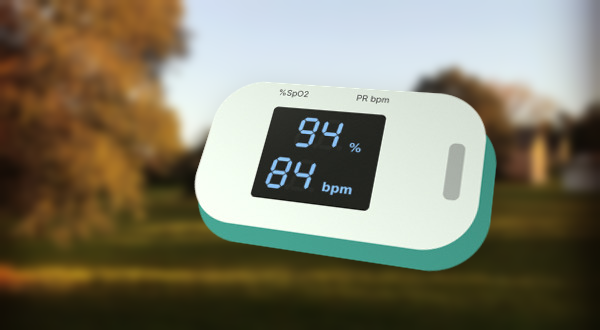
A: 84 bpm
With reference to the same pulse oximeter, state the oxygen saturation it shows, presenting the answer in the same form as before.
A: 94 %
